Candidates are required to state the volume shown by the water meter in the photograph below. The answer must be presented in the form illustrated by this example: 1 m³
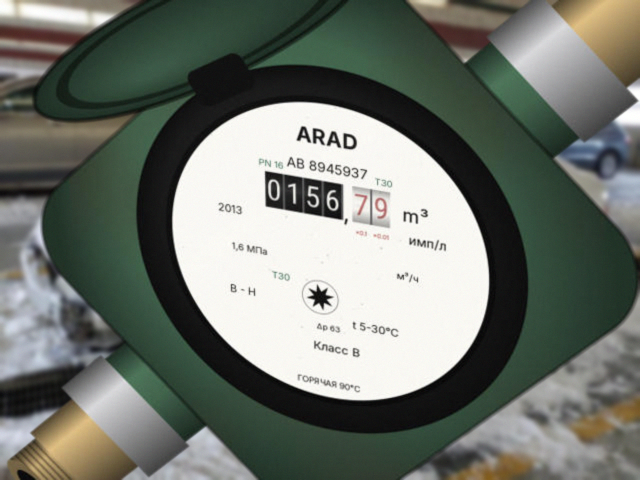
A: 156.79 m³
